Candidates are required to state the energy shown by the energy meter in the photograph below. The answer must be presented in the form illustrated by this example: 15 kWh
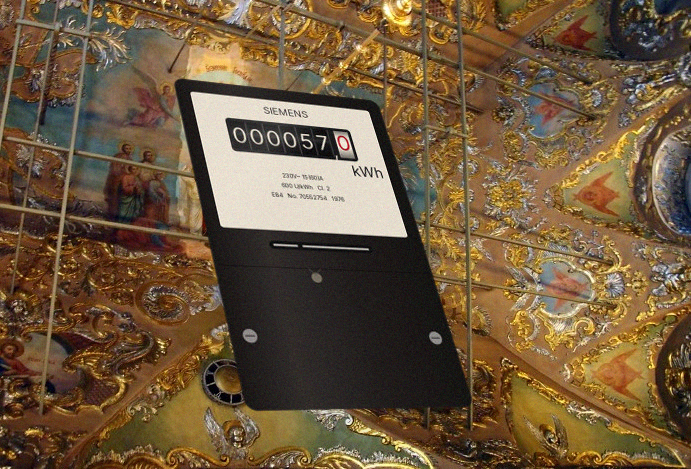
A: 57.0 kWh
